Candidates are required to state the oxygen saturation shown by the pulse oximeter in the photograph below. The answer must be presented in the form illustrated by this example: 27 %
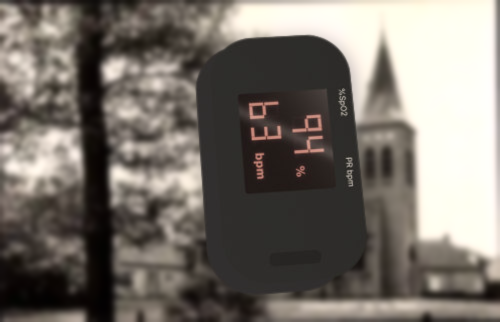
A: 94 %
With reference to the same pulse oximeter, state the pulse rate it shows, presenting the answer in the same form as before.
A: 63 bpm
